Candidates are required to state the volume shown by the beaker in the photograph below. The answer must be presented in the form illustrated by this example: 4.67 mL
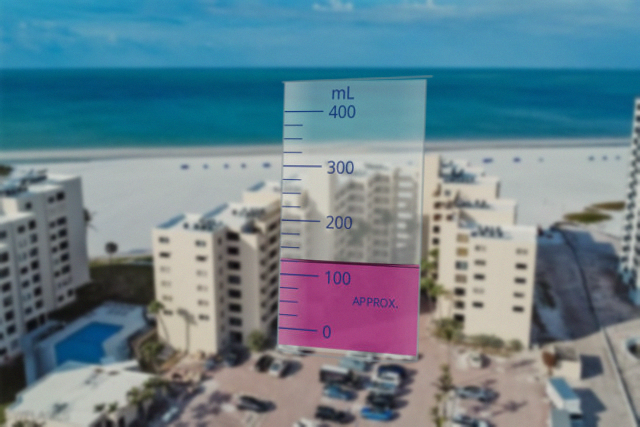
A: 125 mL
